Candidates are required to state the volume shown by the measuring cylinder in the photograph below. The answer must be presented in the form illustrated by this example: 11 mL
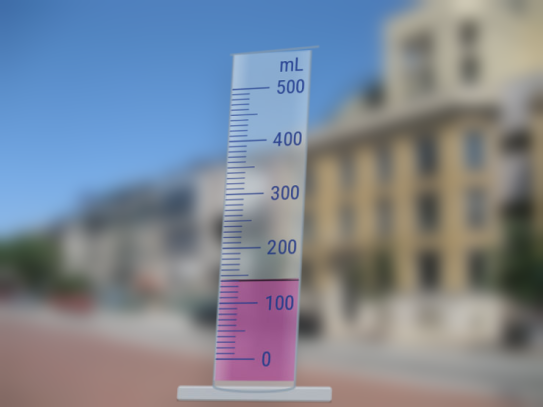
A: 140 mL
